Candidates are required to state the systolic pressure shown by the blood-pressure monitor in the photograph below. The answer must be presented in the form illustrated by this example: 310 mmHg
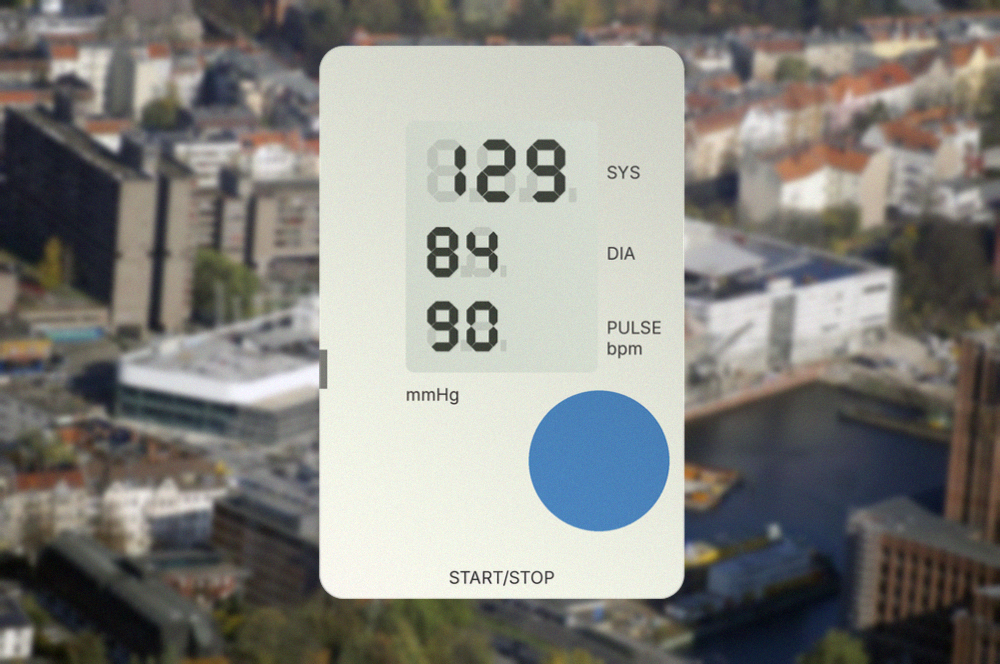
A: 129 mmHg
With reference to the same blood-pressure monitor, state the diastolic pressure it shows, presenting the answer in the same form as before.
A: 84 mmHg
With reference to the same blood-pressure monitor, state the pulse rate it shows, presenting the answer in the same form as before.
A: 90 bpm
